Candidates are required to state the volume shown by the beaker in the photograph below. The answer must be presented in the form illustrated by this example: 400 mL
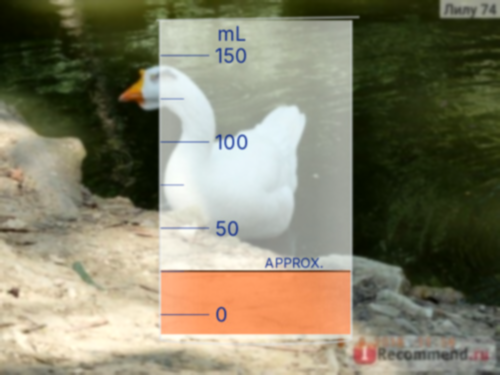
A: 25 mL
